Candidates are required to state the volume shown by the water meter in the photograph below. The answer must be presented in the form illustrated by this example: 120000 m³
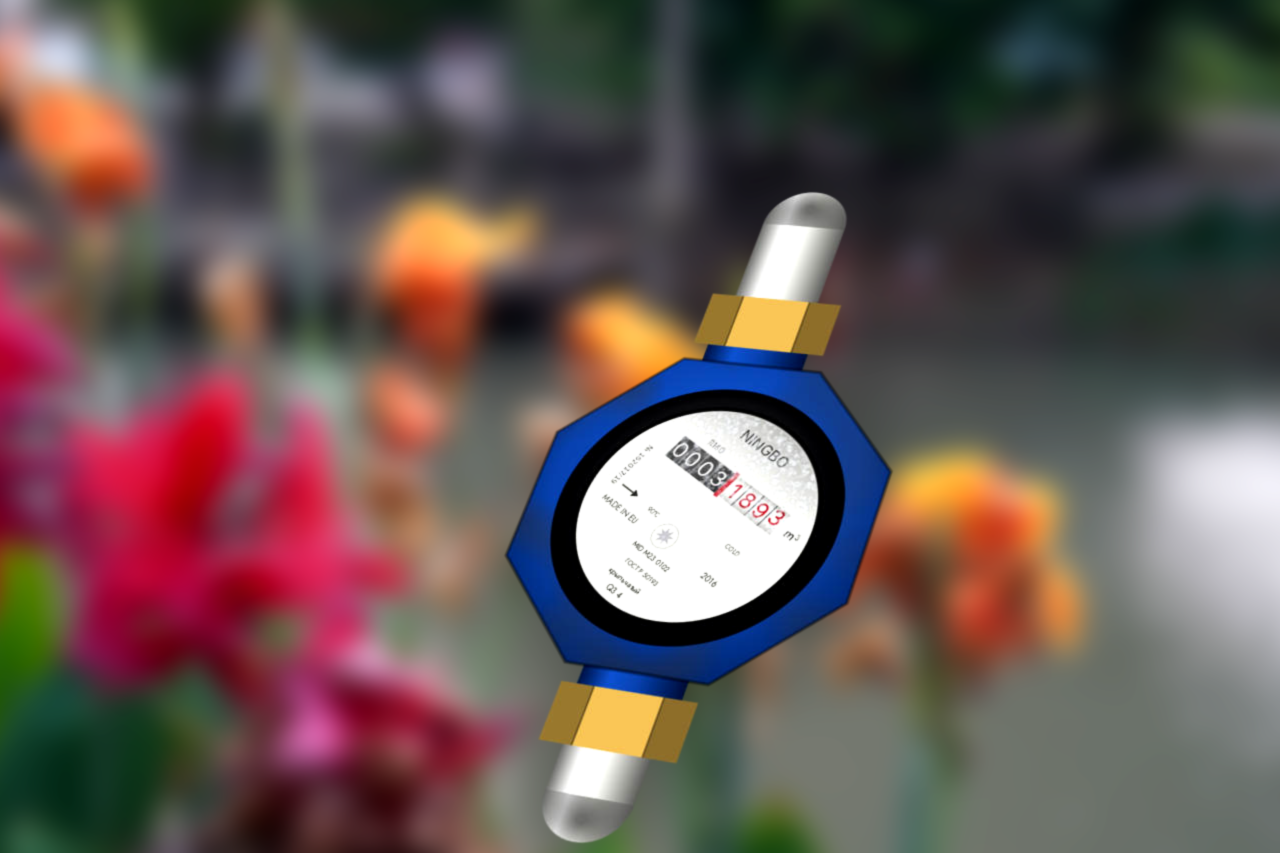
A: 3.1893 m³
